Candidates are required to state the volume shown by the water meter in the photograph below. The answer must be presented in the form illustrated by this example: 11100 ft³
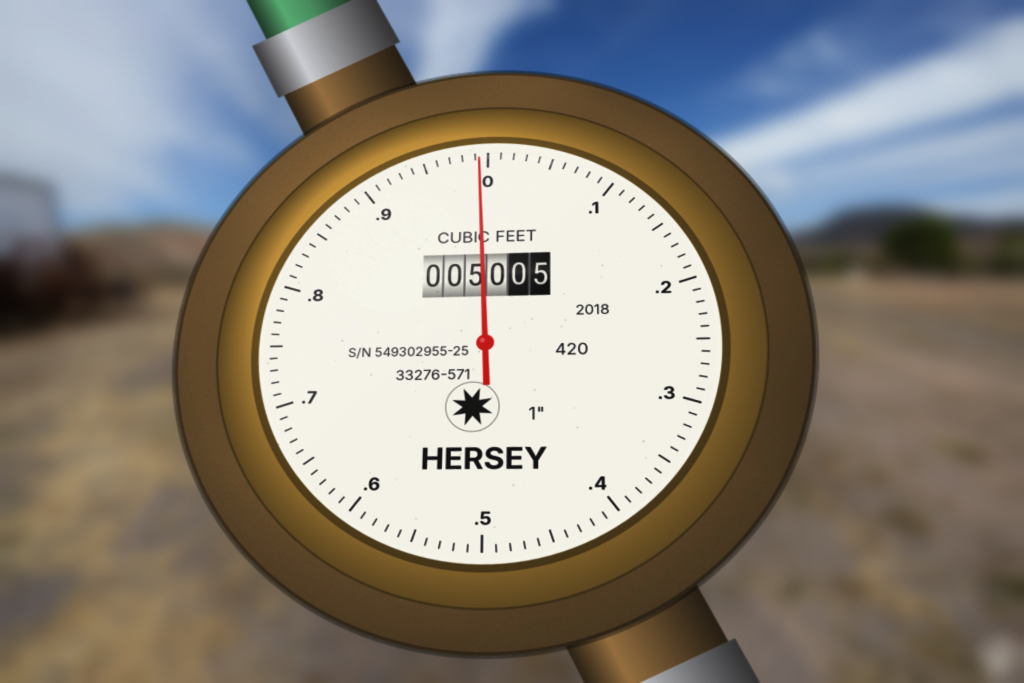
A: 5004.99 ft³
